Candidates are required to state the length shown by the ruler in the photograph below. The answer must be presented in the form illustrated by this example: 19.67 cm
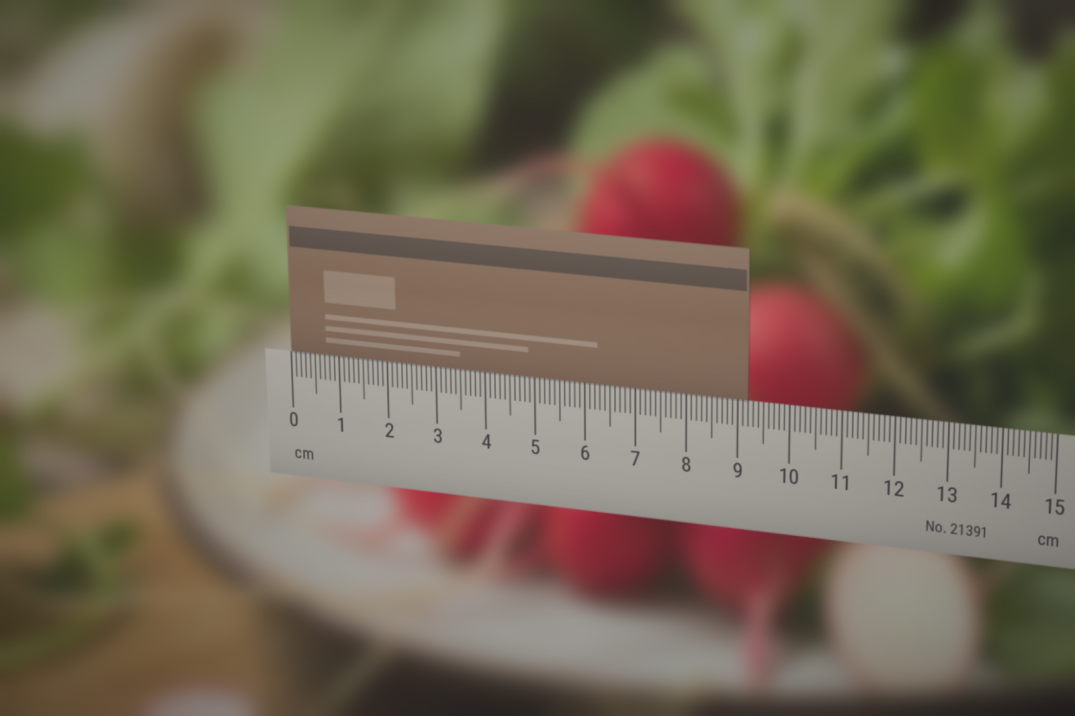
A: 9.2 cm
